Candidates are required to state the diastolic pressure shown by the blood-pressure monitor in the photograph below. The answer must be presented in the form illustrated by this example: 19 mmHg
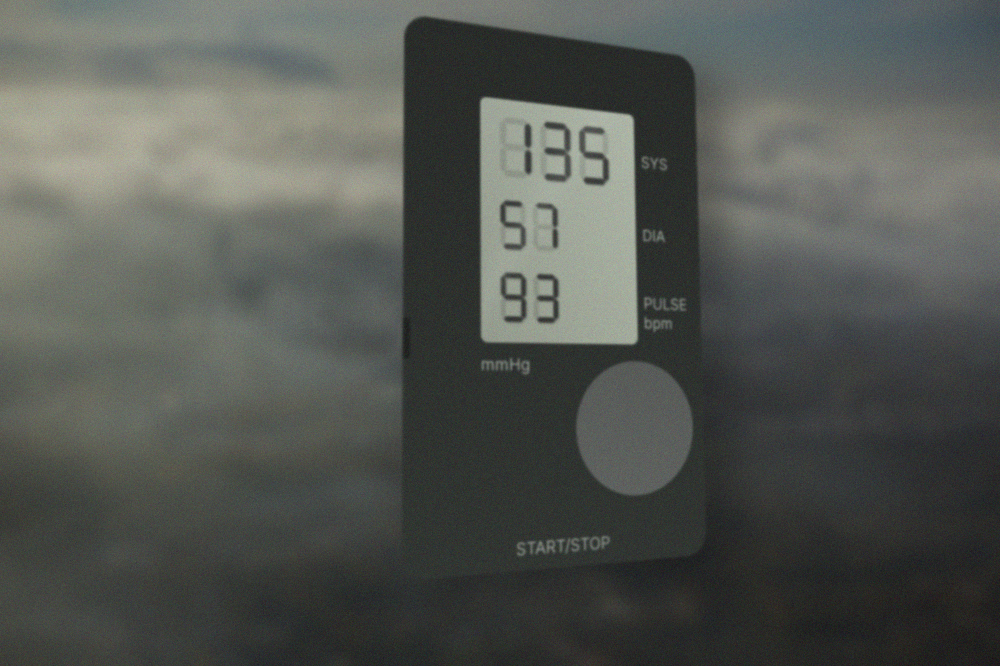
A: 57 mmHg
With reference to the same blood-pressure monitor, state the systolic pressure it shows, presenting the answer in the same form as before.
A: 135 mmHg
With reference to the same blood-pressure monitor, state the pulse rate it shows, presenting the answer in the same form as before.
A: 93 bpm
